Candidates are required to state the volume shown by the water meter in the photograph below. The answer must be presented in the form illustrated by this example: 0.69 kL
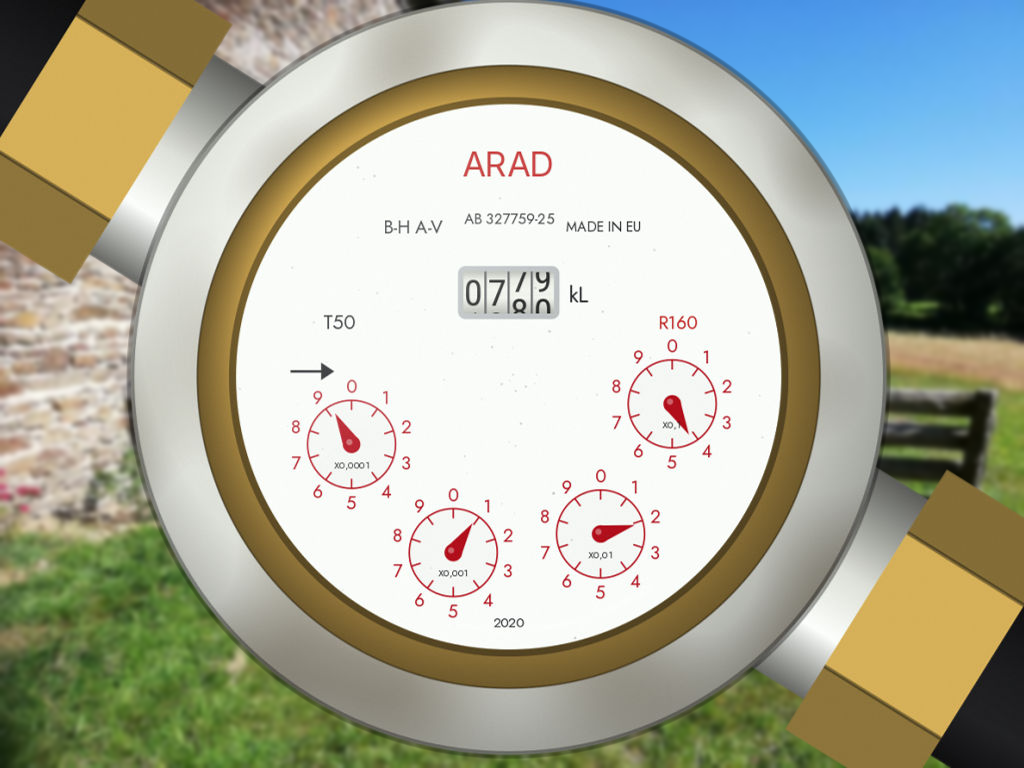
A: 779.4209 kL
